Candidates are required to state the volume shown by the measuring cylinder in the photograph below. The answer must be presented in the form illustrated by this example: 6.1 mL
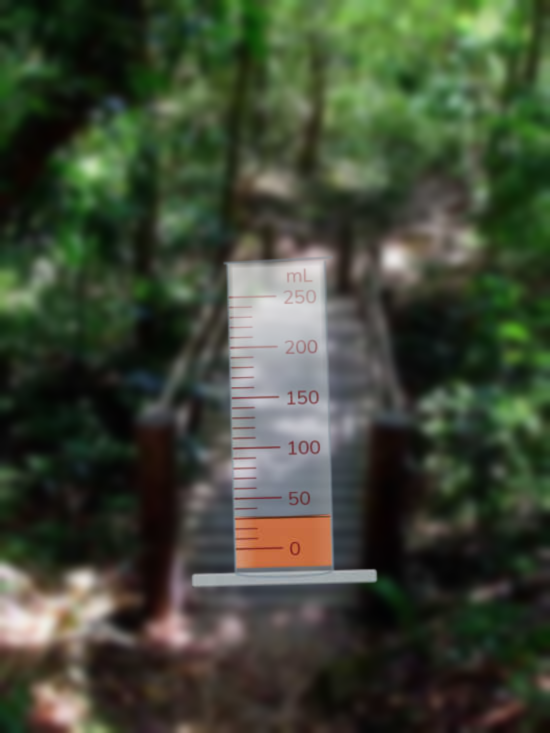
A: 30 mL
